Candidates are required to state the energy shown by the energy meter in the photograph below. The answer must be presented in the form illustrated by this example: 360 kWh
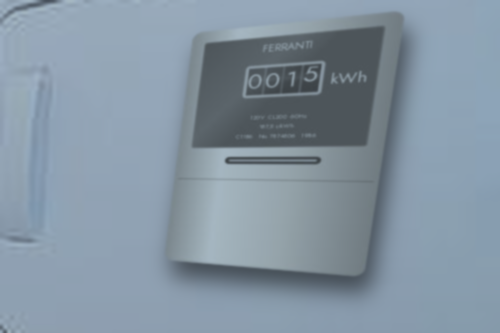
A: 15 kWh
